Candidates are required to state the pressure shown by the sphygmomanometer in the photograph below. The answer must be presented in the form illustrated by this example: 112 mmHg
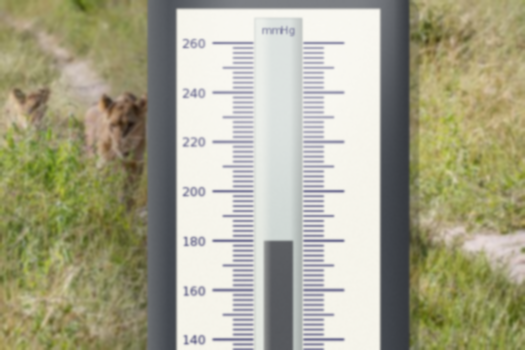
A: 180 mmHg
